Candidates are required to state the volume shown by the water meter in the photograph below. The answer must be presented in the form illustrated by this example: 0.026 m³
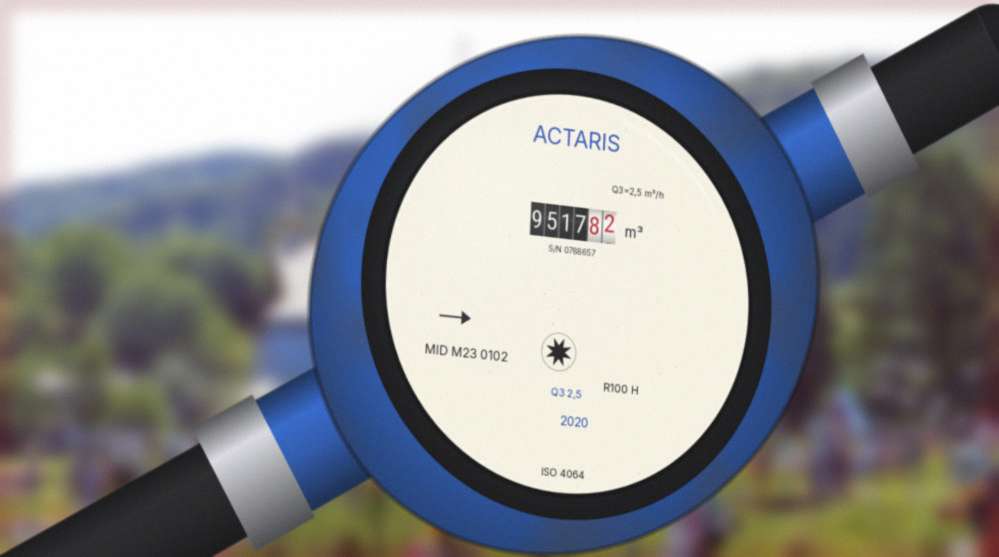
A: 9517.82 m³
